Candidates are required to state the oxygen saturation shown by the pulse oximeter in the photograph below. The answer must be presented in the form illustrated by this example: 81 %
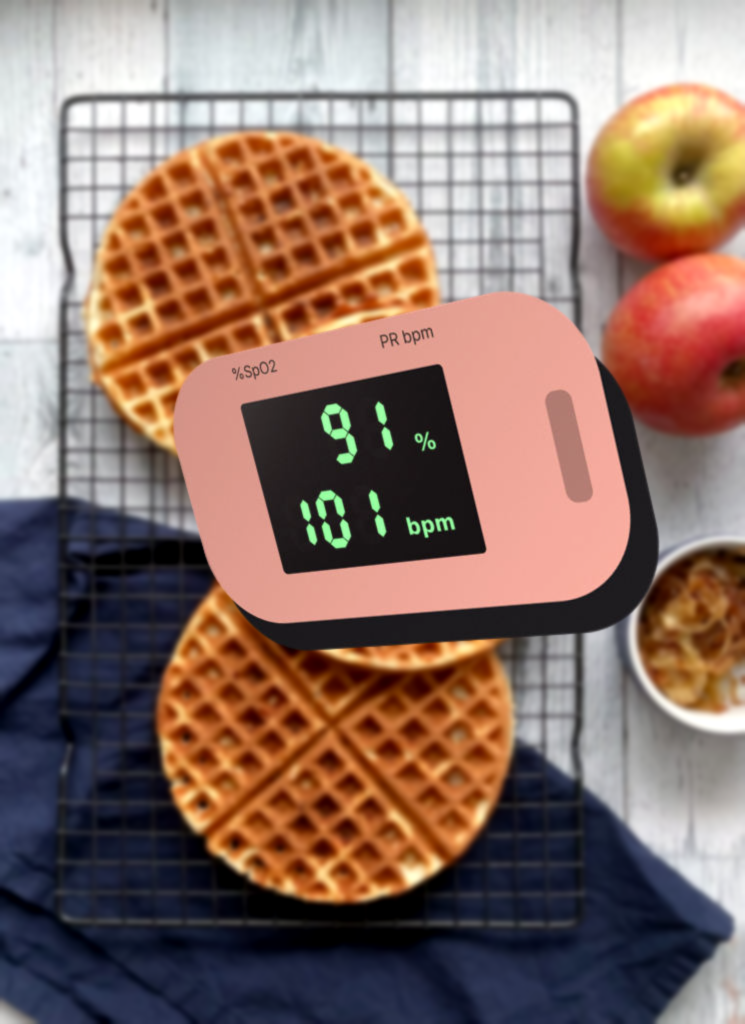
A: 91 %
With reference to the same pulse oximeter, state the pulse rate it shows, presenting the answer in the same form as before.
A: 101 bpm
